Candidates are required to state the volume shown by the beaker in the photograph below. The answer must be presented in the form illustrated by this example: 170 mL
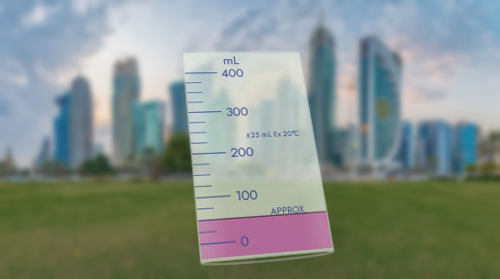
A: 50 mL
